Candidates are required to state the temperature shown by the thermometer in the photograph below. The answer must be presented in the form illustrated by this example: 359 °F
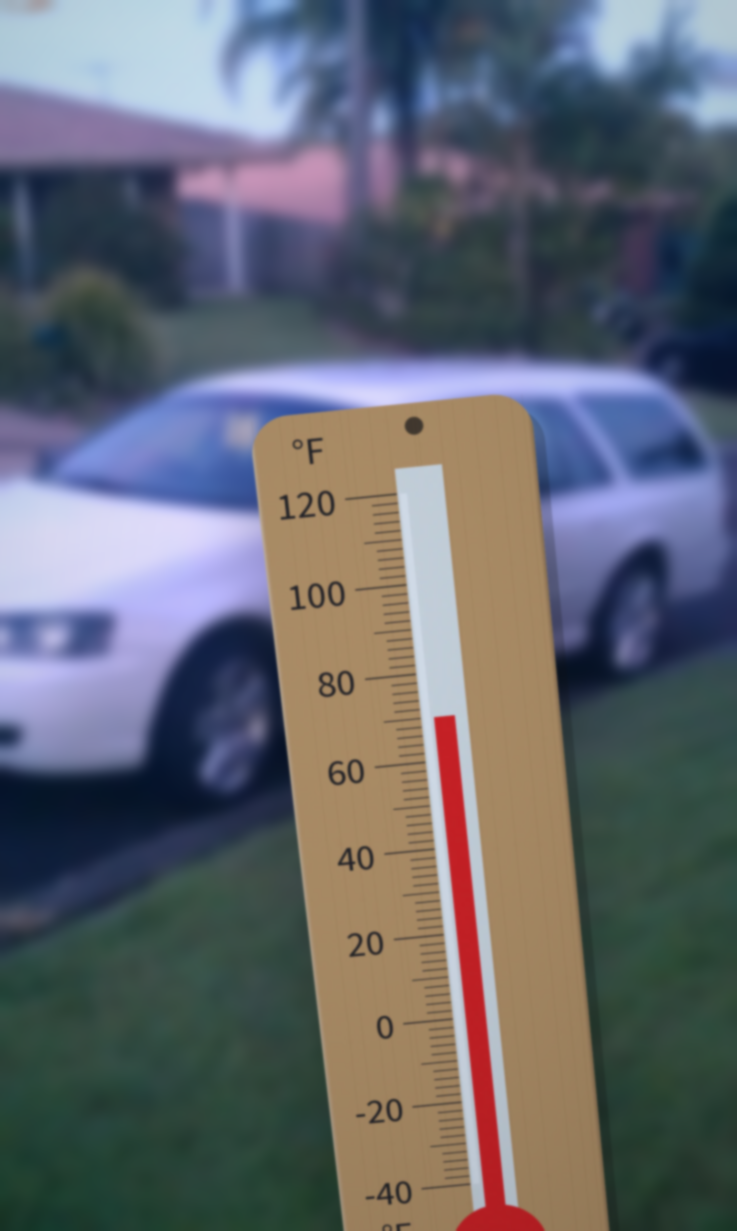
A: 70 °F
